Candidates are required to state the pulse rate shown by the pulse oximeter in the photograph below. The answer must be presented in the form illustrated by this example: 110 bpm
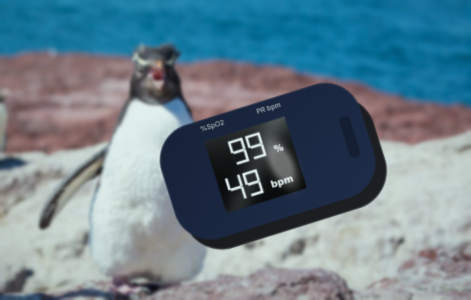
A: 49 bpm
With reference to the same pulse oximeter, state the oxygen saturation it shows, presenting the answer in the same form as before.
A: 99 %
